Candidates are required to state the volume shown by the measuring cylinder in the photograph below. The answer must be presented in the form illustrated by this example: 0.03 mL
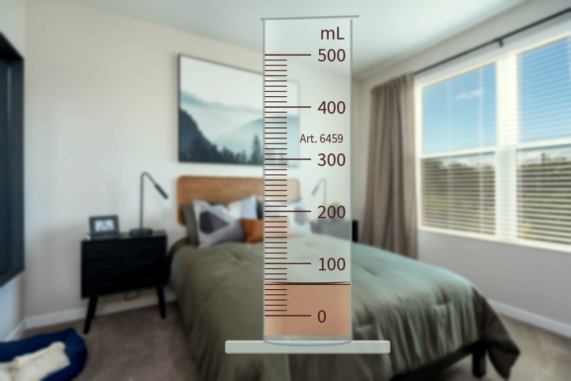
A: 60 mL
